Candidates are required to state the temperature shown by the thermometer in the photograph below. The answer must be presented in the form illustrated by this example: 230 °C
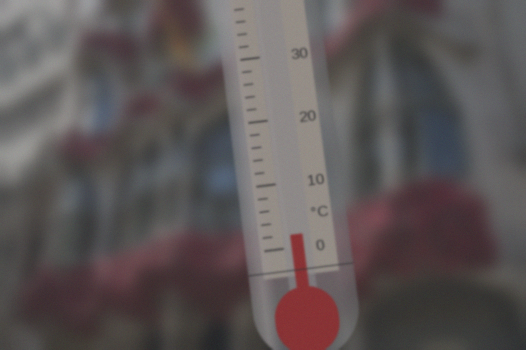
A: 2 °C
